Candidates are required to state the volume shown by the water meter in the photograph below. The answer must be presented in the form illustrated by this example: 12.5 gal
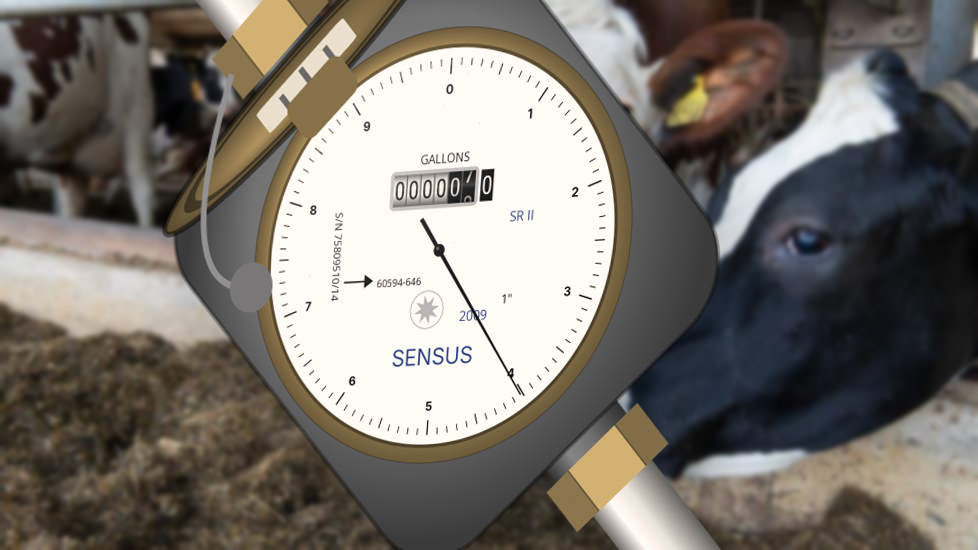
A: 74.0 gal
